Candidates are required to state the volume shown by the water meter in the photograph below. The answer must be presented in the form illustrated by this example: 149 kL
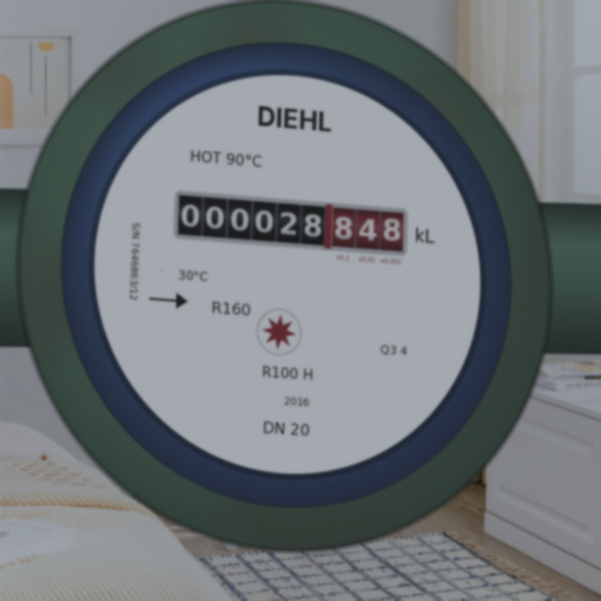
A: 28.848 kL
